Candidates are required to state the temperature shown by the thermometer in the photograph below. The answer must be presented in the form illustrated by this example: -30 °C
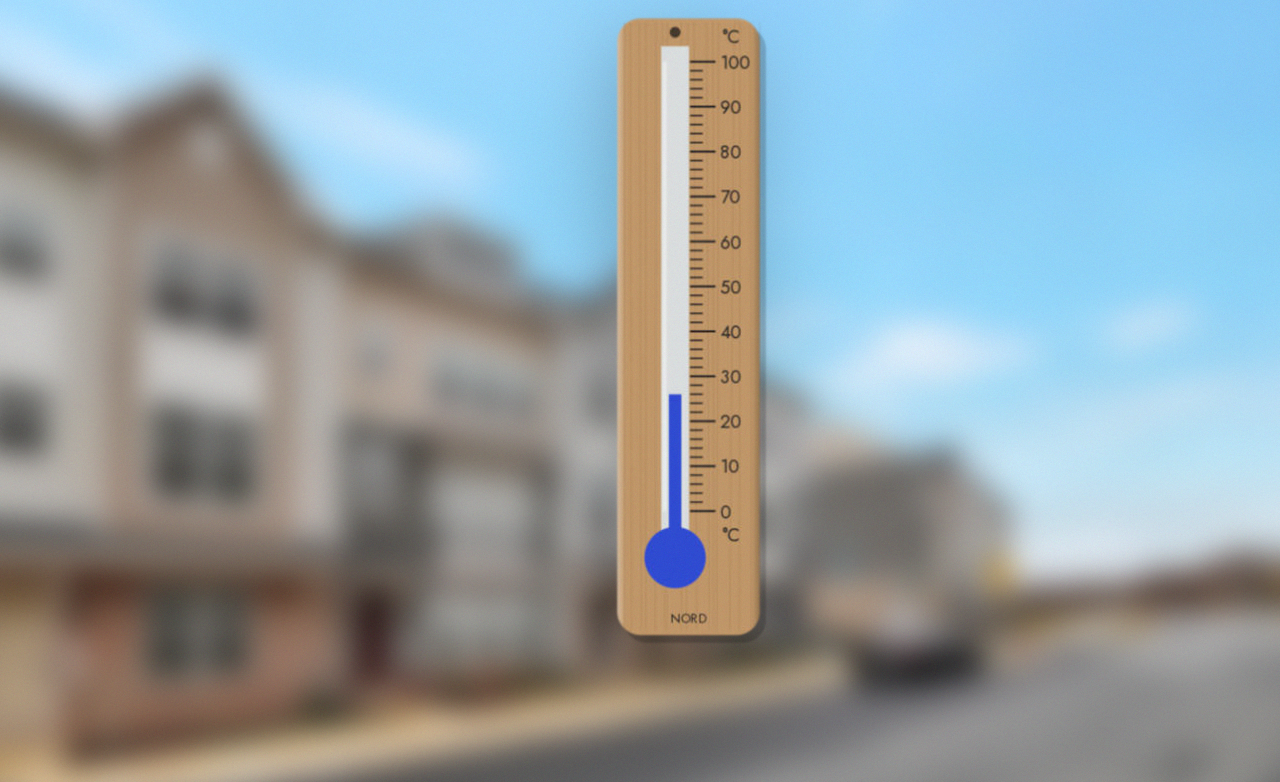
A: 26 °C
